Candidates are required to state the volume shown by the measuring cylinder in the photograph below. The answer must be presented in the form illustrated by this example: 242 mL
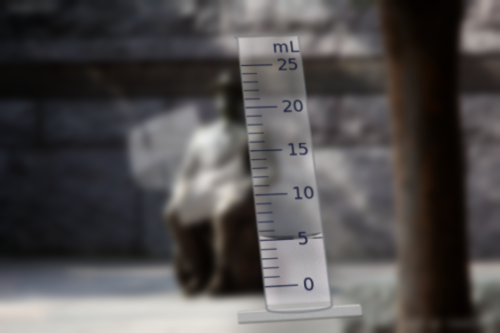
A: 5 mL
